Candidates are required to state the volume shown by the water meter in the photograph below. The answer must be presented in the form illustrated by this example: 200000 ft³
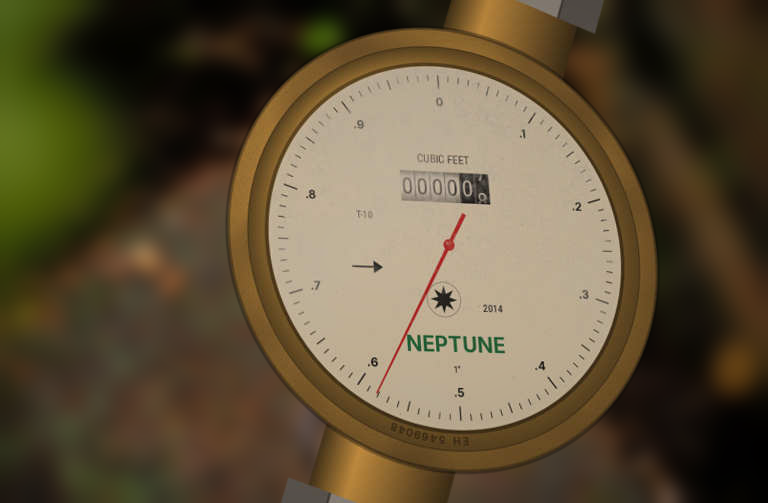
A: 7.58 ft³
